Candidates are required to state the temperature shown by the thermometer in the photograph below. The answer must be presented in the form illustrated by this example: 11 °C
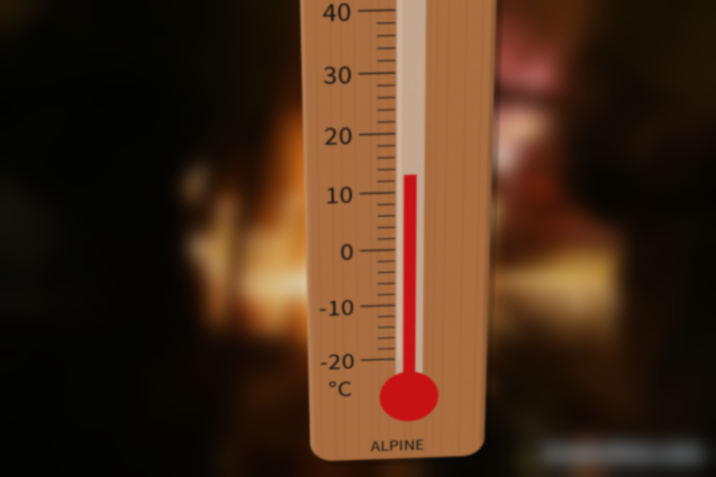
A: 13 °C
